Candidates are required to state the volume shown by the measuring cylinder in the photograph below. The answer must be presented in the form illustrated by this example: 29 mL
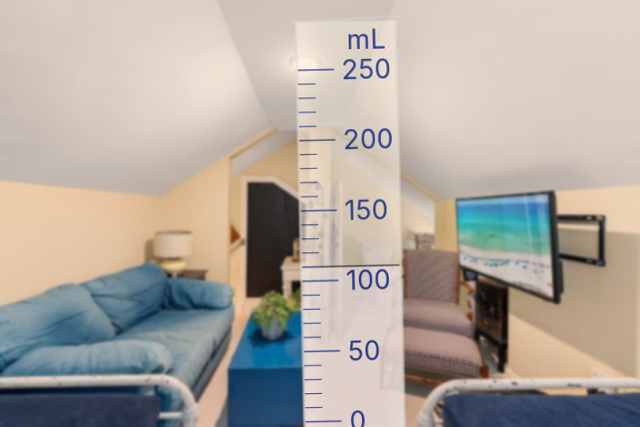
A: 110 mL
